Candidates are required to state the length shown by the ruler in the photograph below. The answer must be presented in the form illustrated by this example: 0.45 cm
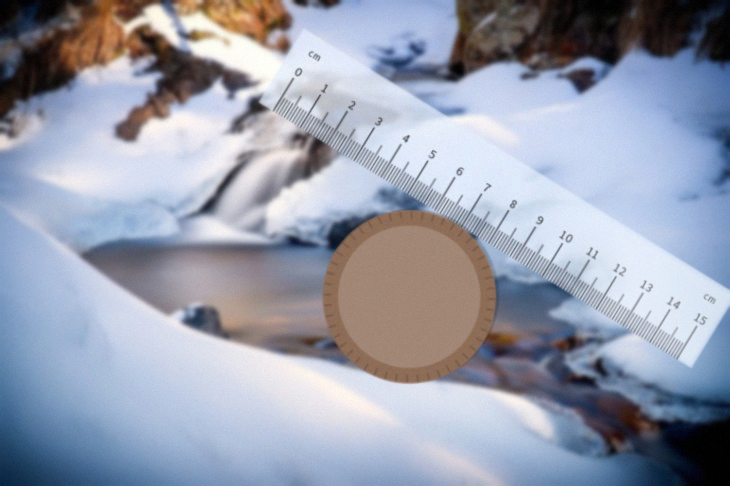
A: 5.5 cm
